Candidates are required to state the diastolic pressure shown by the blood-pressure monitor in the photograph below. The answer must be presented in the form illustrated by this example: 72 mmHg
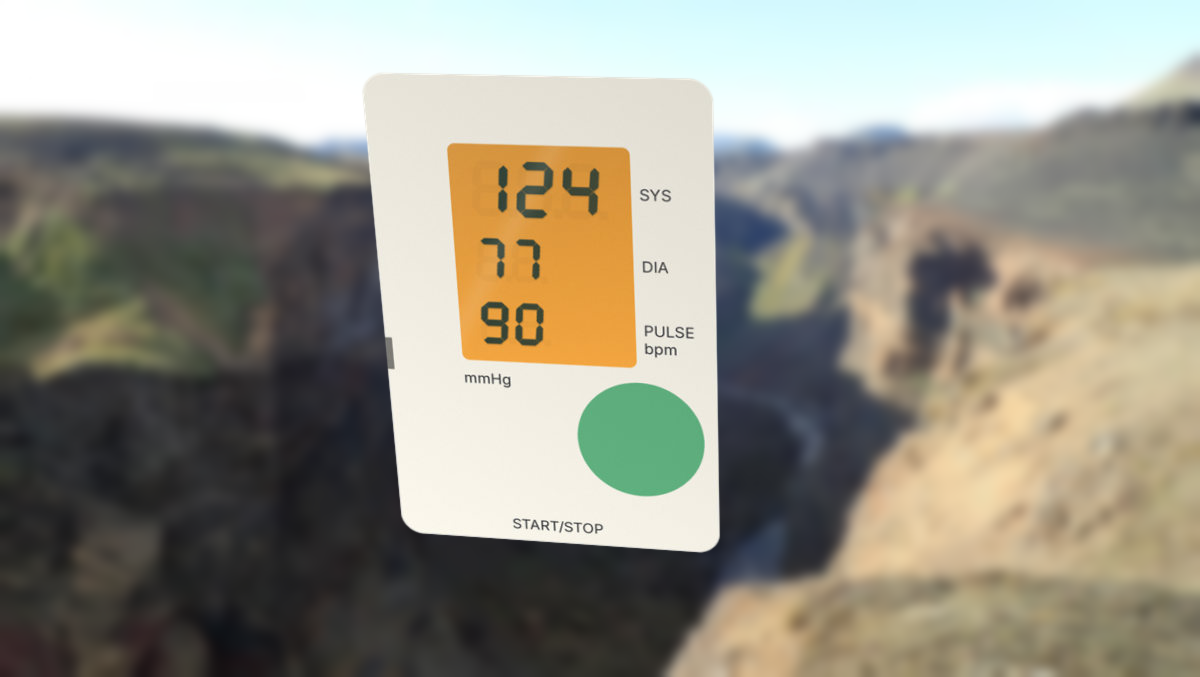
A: 77 mmHg
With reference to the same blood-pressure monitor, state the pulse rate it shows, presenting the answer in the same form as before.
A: 90 bpm
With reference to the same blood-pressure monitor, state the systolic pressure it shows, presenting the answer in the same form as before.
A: 124 mmHg
